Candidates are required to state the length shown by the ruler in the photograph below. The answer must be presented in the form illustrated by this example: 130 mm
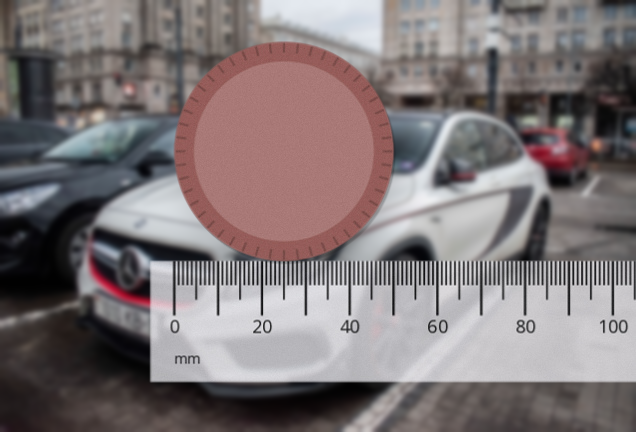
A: 50 mm
